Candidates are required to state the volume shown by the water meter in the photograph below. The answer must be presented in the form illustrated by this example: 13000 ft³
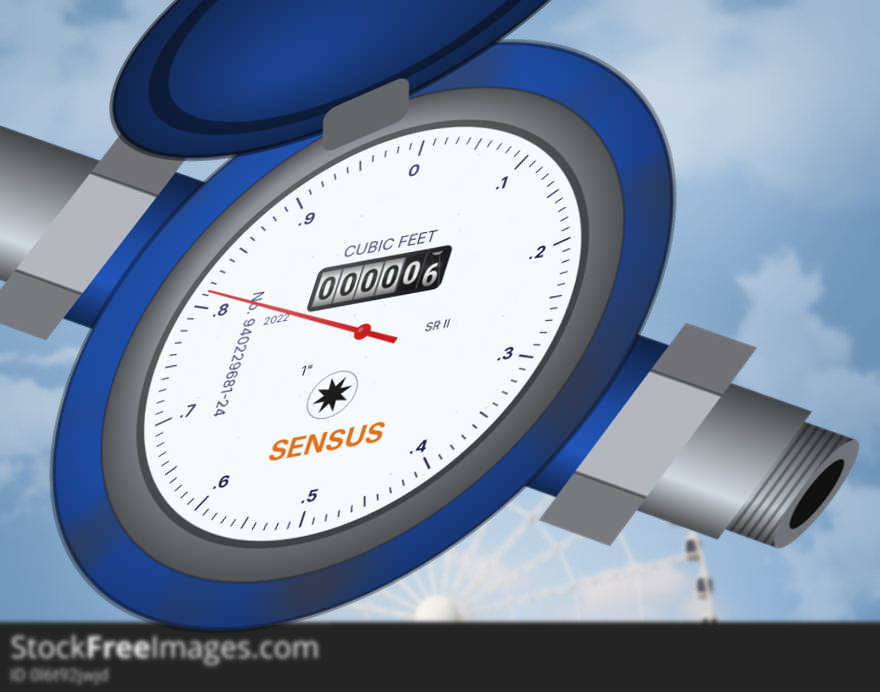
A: 5.81 ft³
